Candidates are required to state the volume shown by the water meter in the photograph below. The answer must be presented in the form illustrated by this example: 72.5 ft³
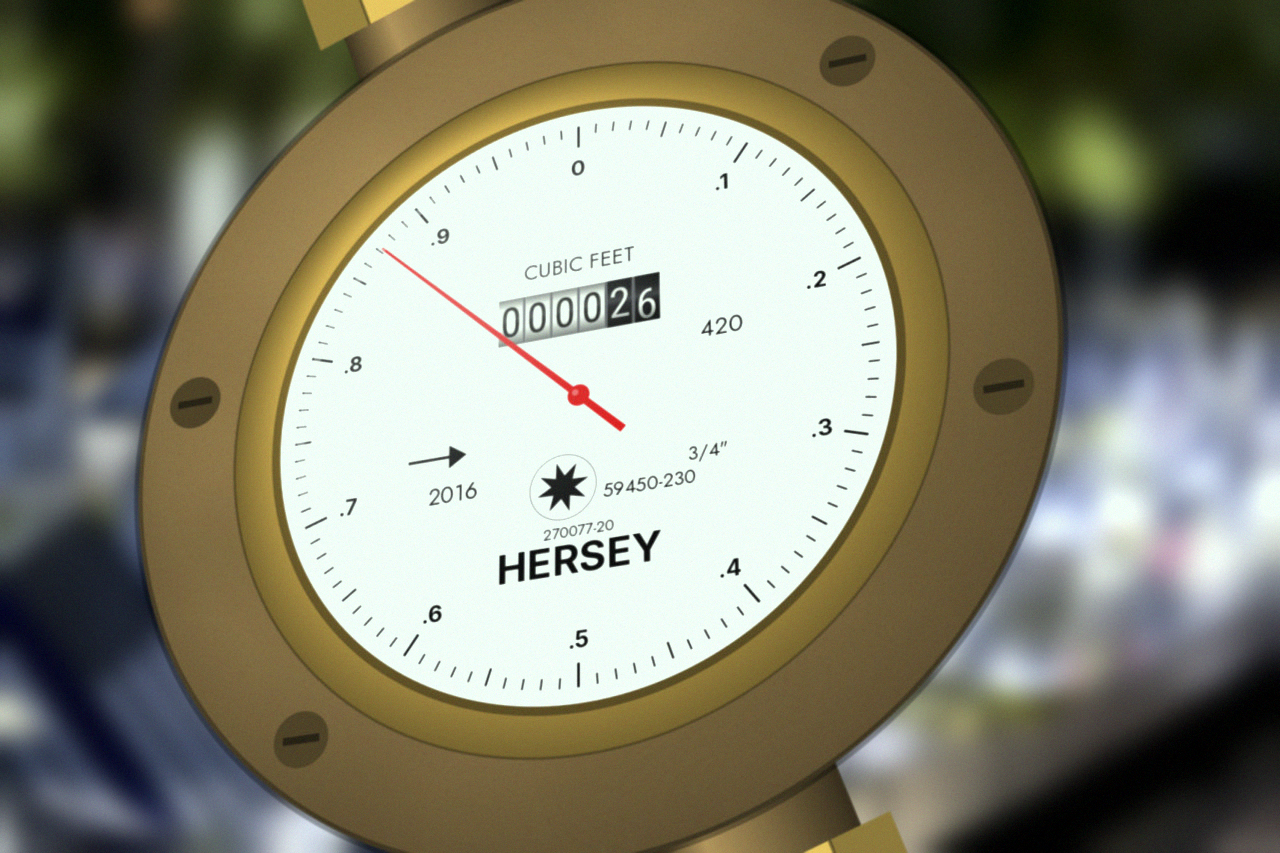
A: 25.87 ft³
